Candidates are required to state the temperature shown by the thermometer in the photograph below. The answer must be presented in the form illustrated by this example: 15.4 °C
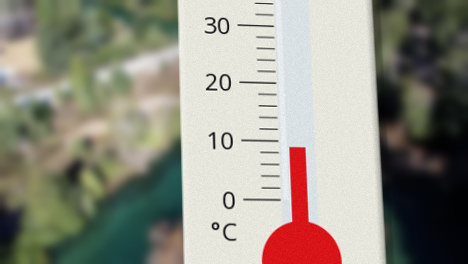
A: 9 °C
